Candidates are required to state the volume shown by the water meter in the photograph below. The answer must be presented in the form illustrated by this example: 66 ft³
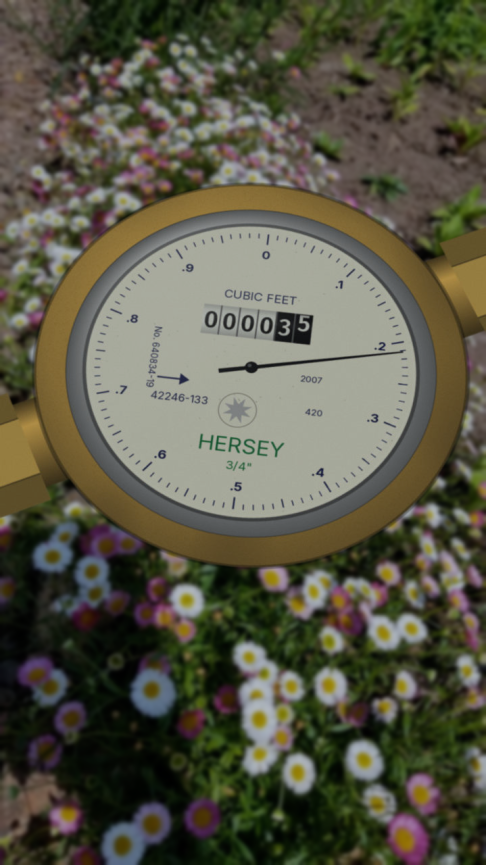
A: 35.21 ft³
